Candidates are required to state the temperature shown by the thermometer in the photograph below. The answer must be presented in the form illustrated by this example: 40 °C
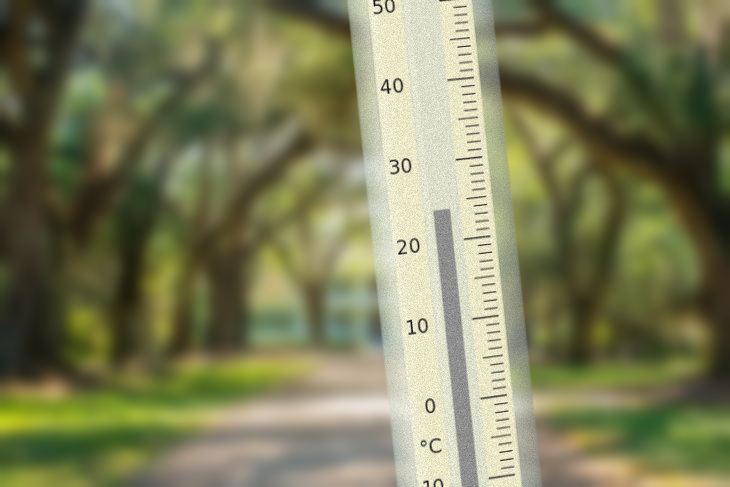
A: 24 °C
